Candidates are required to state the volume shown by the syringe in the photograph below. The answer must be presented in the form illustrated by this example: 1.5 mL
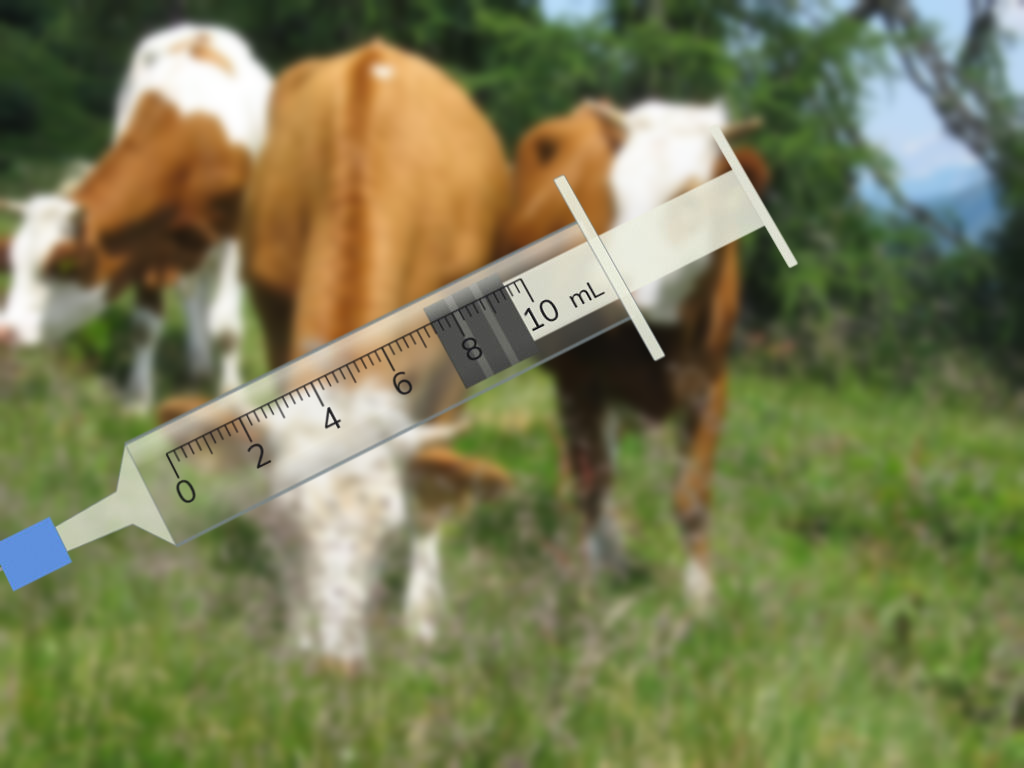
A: 7.4 mL
